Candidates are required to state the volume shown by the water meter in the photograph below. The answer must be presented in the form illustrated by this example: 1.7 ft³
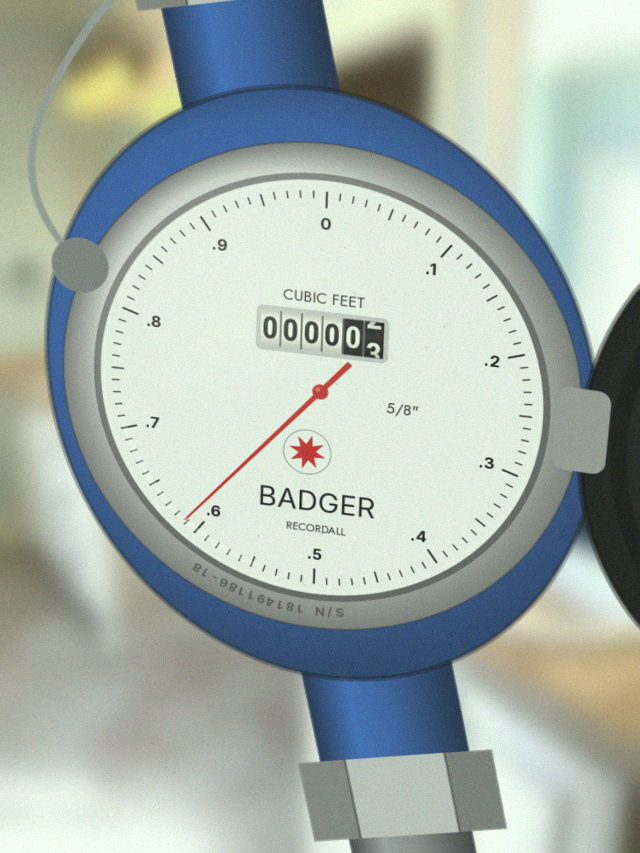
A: 2.61 ft³
